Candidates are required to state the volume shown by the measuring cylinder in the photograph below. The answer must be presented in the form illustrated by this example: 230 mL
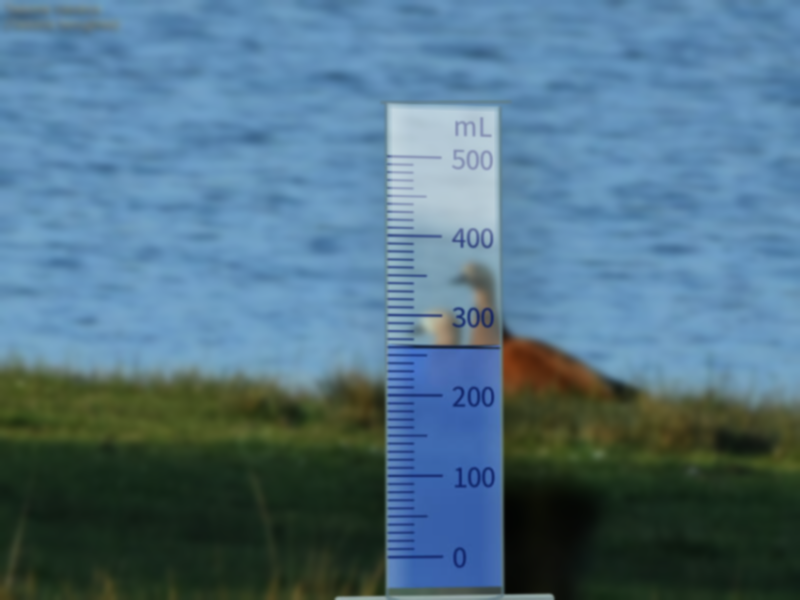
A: 260 mL
